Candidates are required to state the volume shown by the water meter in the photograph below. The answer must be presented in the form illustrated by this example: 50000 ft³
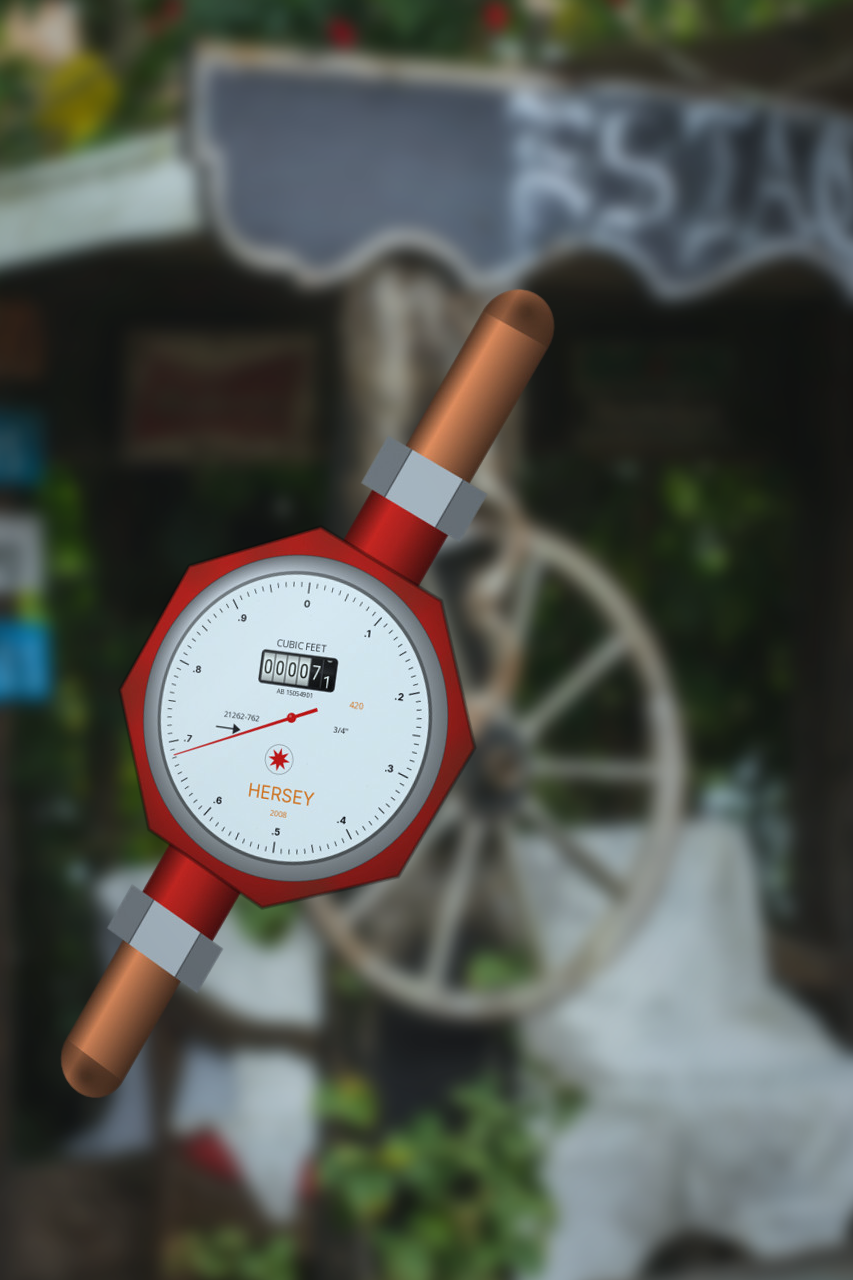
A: 70.68 ft³
